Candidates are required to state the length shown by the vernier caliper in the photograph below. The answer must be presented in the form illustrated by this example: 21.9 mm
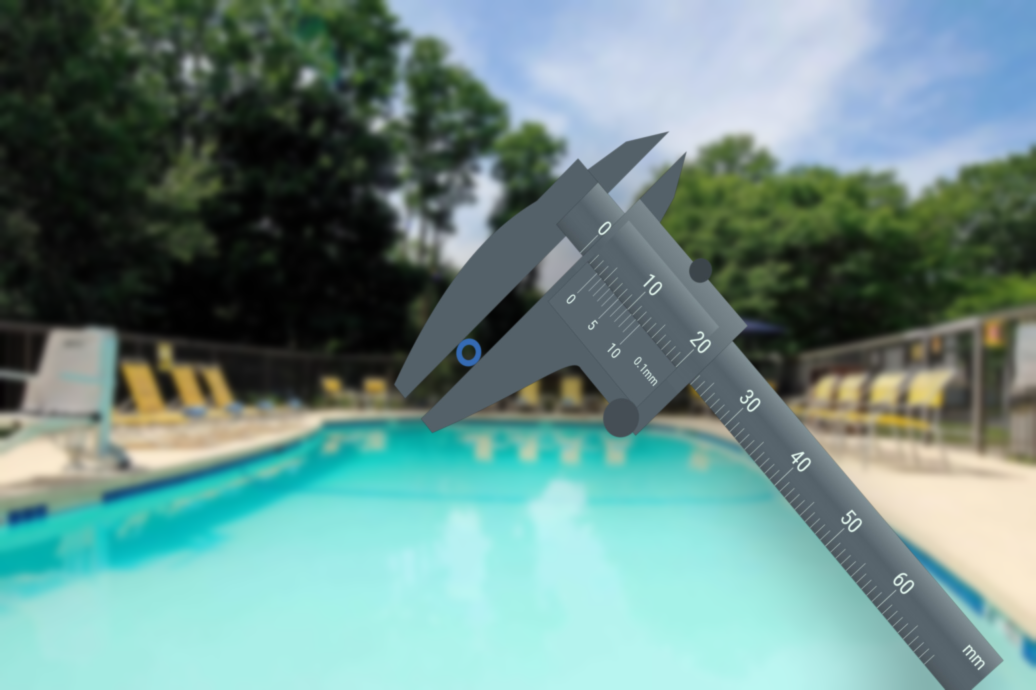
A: 3.6 mm
